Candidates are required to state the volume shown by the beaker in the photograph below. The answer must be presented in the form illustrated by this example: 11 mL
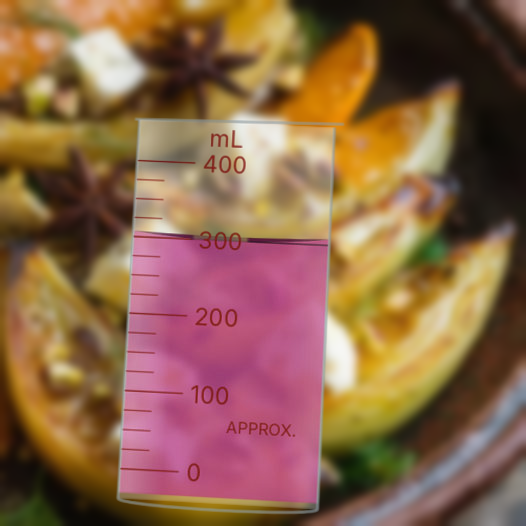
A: 300 mL
